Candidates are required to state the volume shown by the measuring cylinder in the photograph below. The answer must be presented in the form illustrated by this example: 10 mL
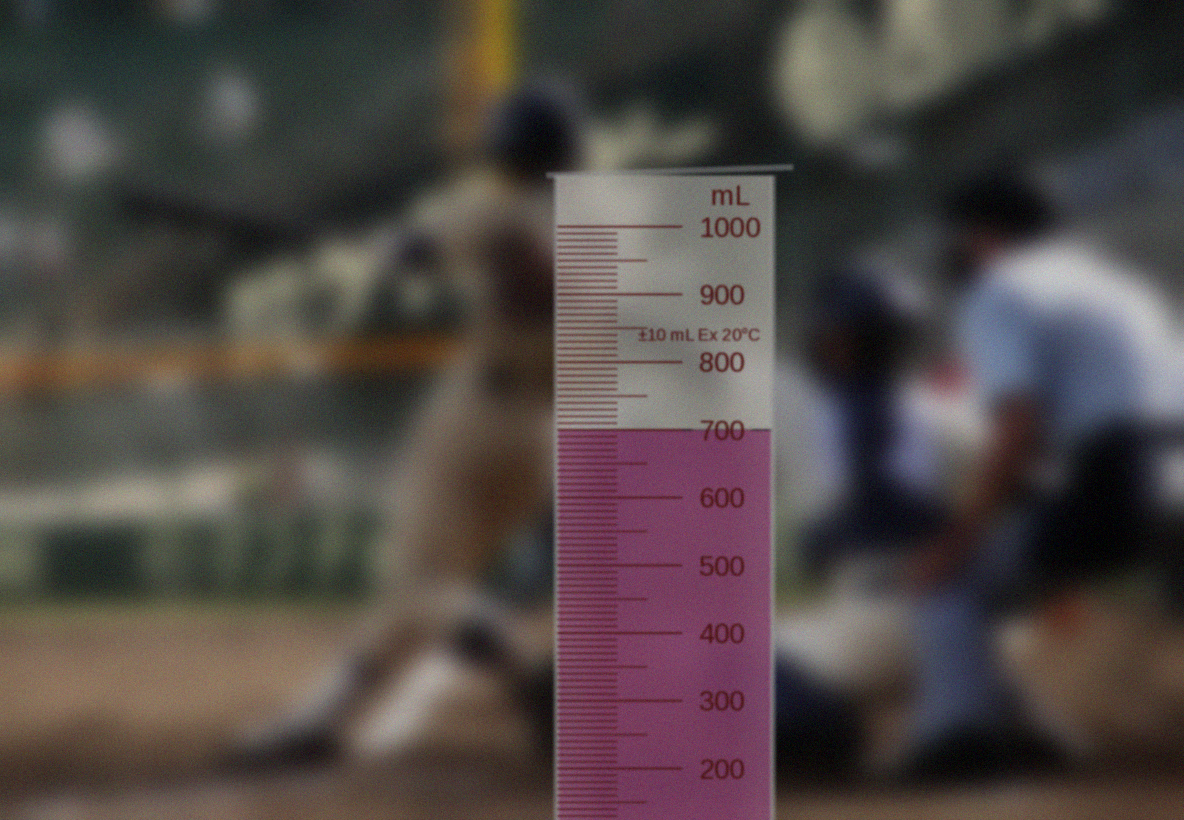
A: 700 mL
